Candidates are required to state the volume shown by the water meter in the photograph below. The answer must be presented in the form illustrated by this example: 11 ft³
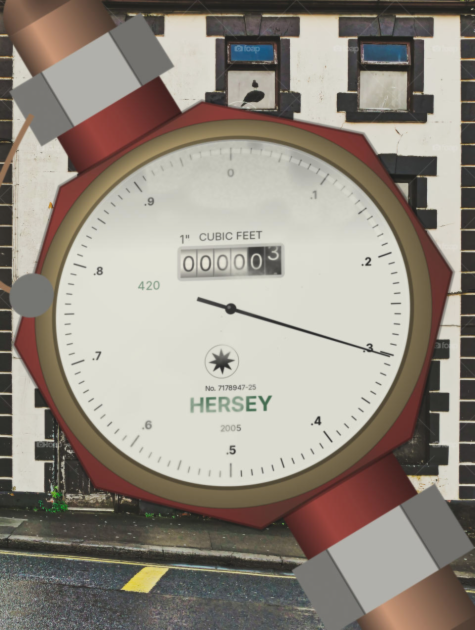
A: 3.30 ft³
